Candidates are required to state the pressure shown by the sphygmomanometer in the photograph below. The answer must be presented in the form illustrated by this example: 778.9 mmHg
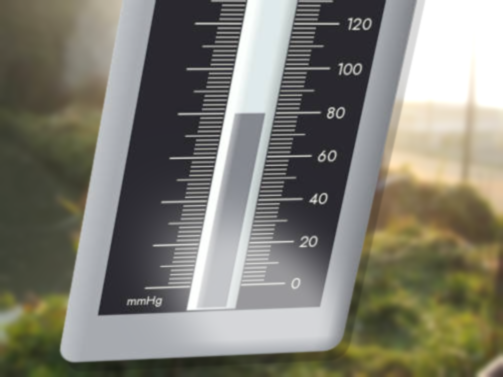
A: 80 mmHg
